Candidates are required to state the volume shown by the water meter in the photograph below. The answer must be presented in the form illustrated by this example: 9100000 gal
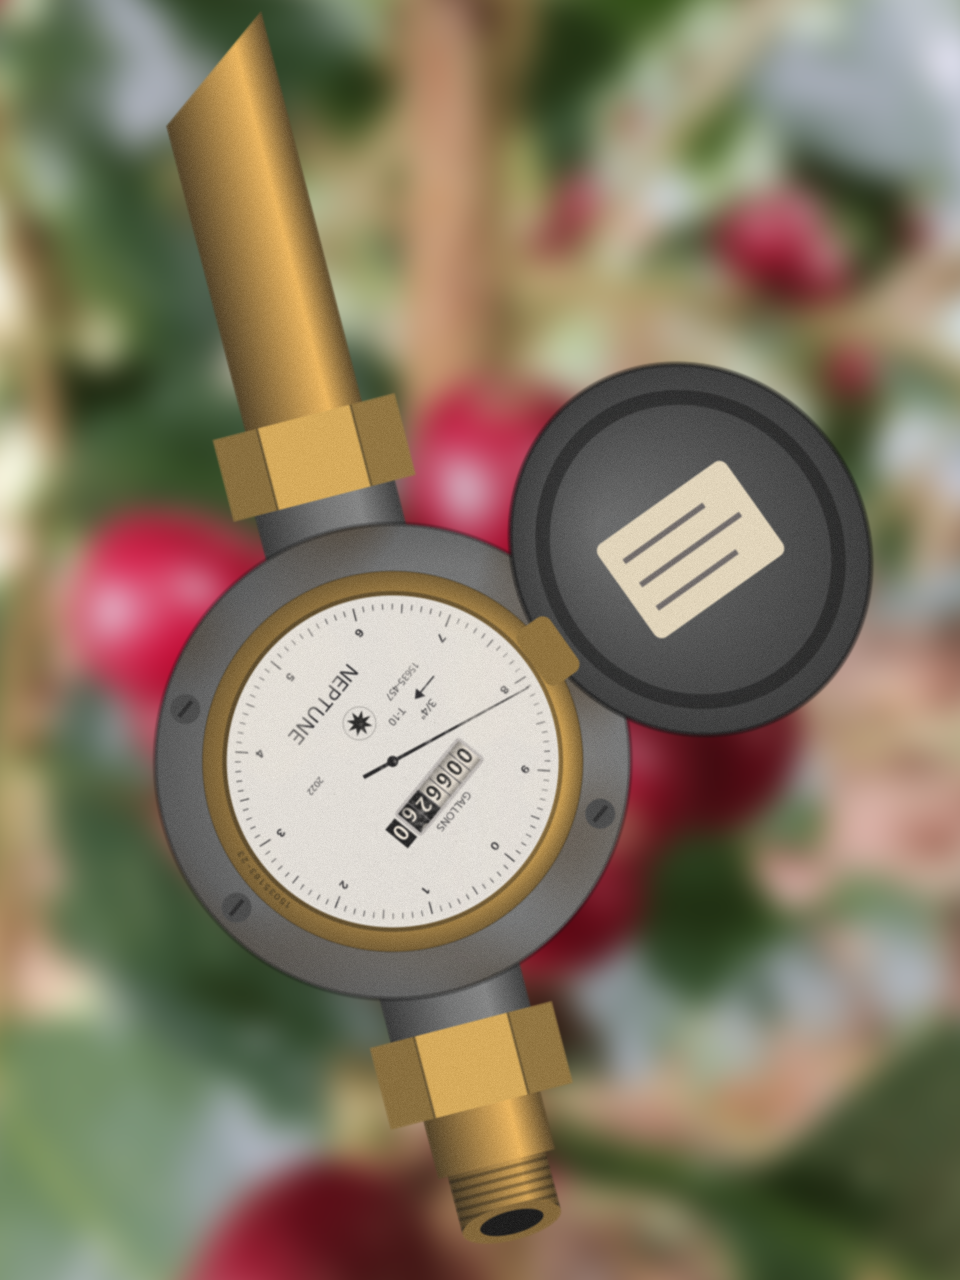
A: 66258.1 gal
